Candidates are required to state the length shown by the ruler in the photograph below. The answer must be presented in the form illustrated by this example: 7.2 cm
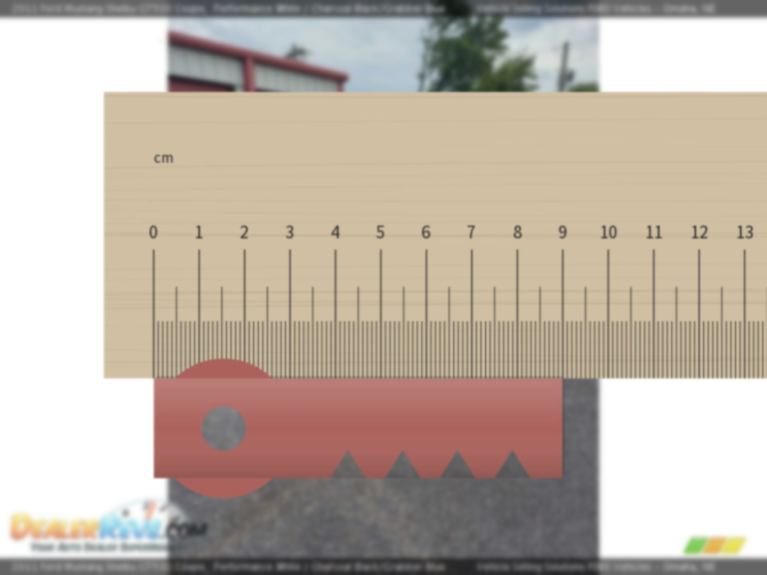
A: 9 cm
